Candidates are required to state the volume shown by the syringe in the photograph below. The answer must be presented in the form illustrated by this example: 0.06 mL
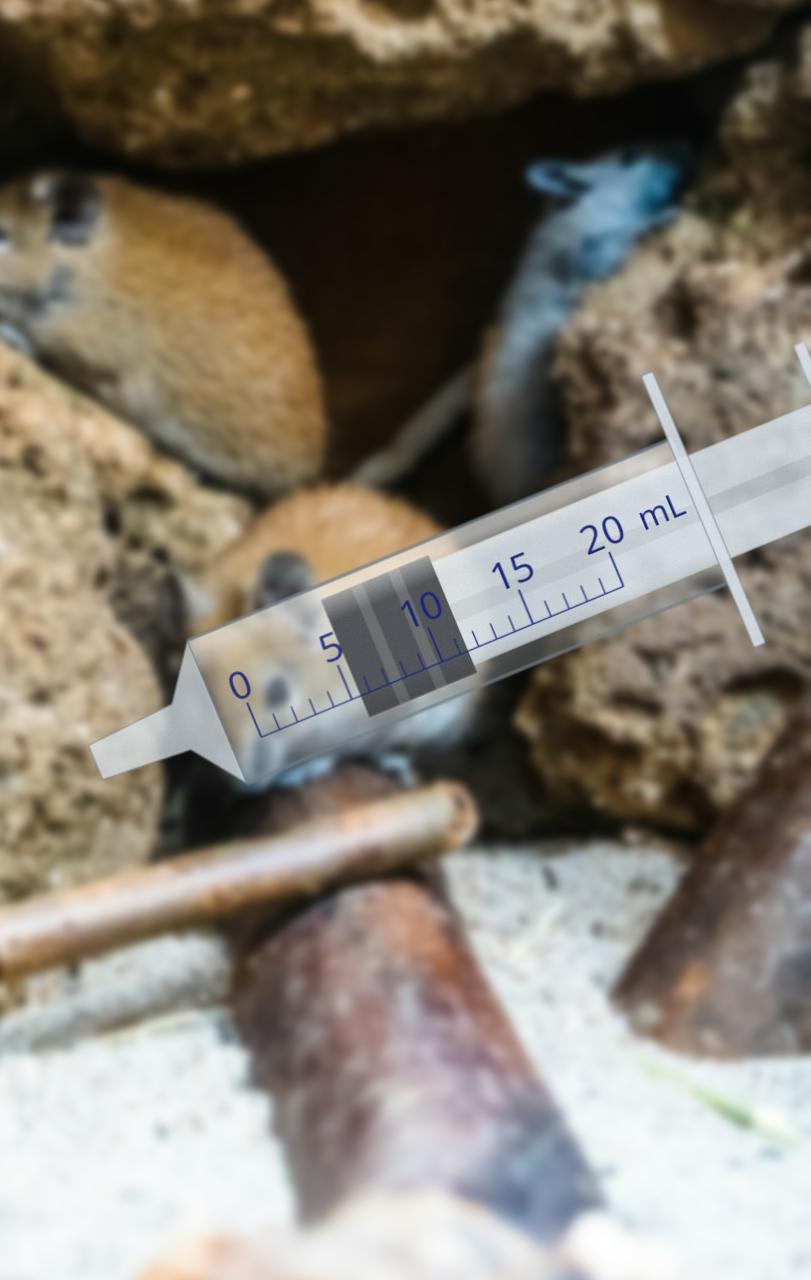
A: 5.5 mL
